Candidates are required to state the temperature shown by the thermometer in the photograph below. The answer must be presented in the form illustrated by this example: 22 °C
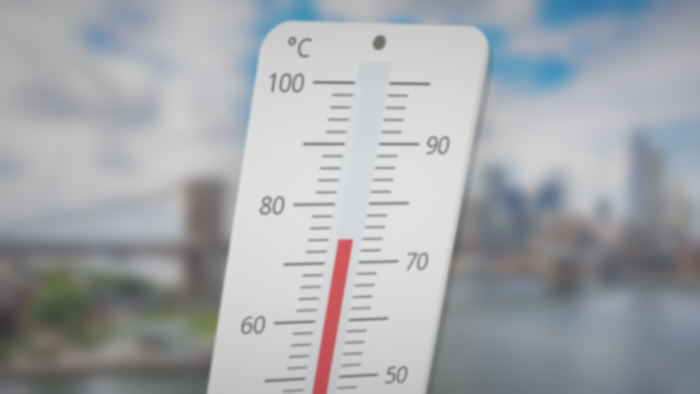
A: 74 °C
